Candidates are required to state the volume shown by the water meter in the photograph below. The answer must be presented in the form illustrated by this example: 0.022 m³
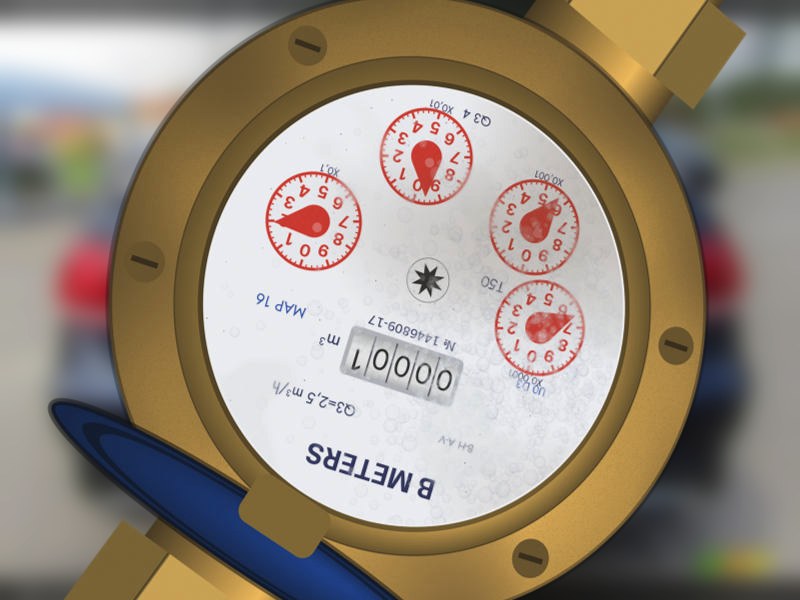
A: 1.1956 m³
